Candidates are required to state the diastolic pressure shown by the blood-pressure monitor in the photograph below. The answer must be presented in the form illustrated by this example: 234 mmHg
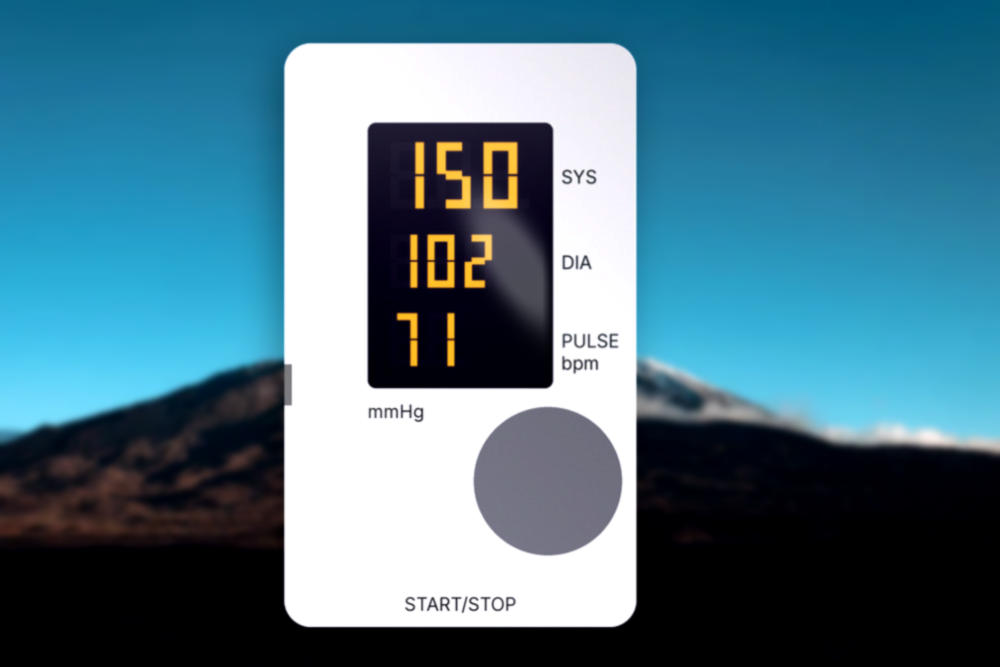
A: 102 mmHg
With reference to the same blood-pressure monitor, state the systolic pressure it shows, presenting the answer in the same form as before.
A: 150 mmHg
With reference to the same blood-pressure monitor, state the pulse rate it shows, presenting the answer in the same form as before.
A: 71 bpm
